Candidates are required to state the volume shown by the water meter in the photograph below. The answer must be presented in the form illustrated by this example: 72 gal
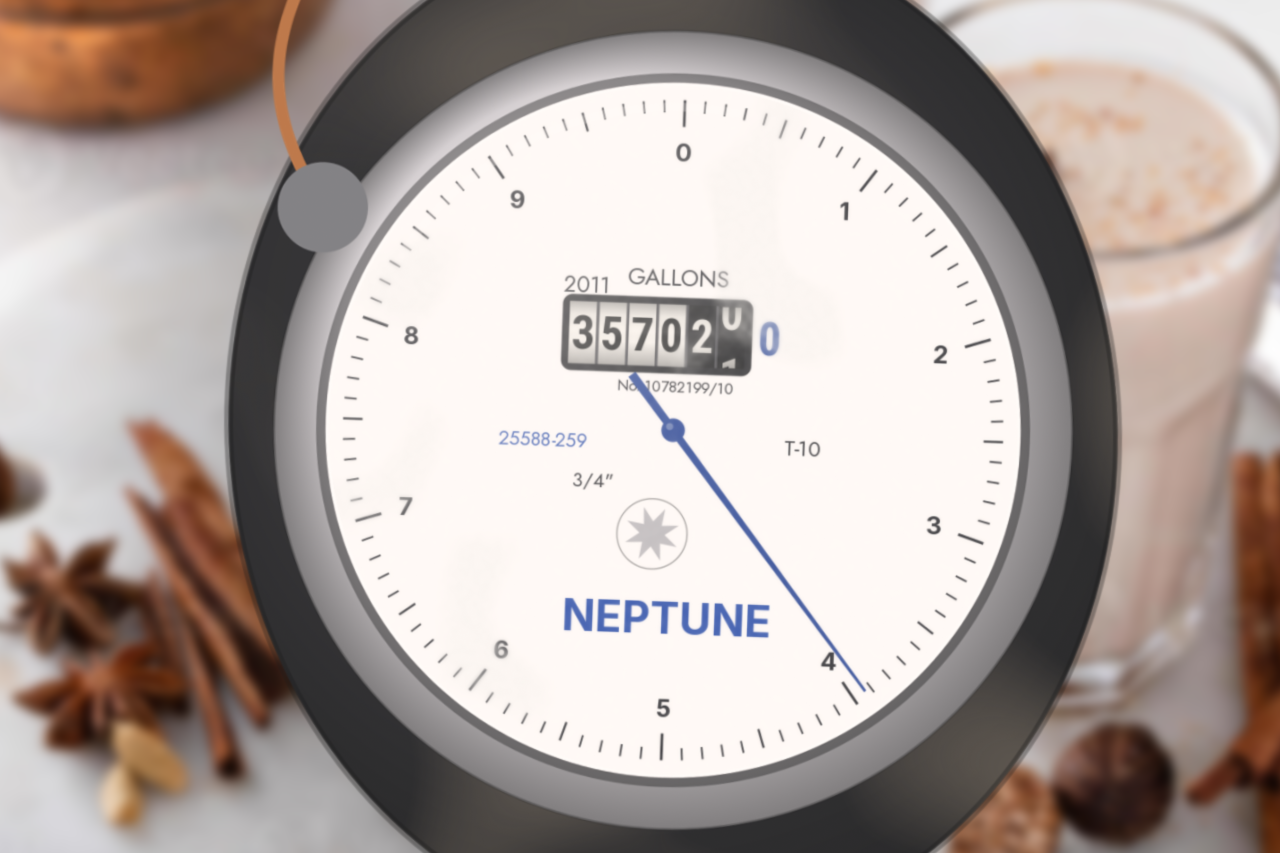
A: 3570203.9 gal
